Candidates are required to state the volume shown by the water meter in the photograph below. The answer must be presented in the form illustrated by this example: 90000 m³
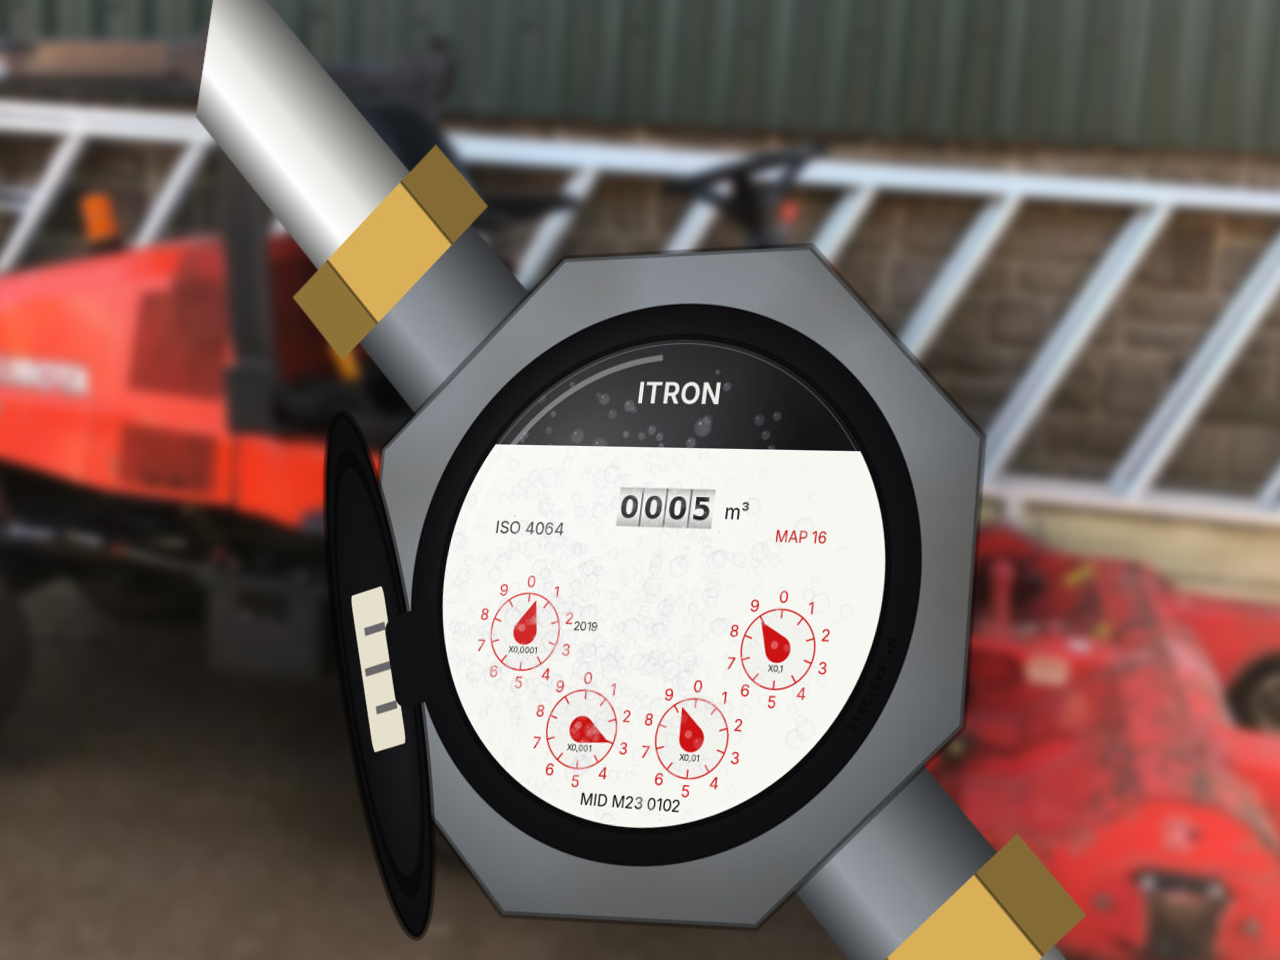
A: 5.8930 m³
